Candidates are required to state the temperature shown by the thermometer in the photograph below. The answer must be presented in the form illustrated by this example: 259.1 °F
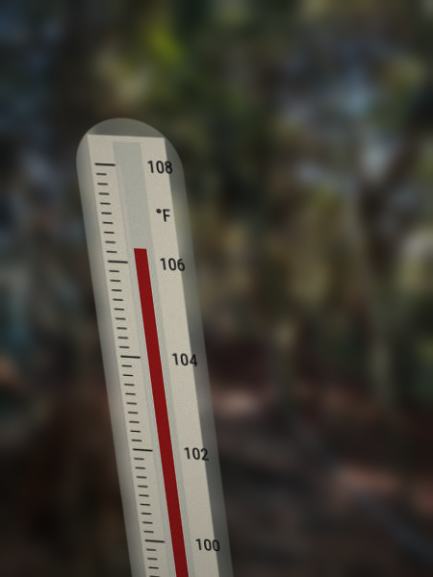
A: 106.3 °F
